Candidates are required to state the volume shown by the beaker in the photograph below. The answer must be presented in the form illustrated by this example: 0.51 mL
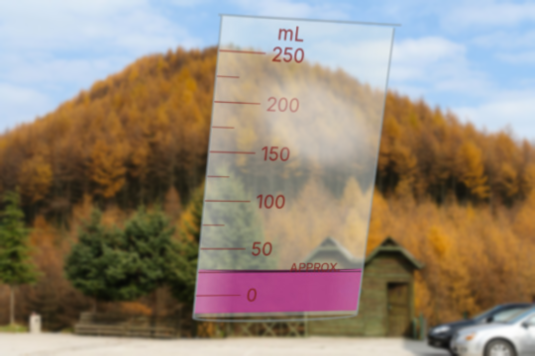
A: 25 mL
